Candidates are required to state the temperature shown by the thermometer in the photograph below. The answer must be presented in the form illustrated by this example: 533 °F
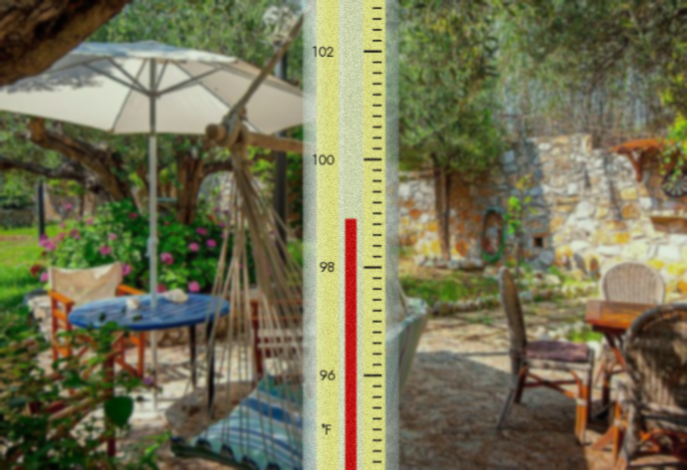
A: 98.9 °F
